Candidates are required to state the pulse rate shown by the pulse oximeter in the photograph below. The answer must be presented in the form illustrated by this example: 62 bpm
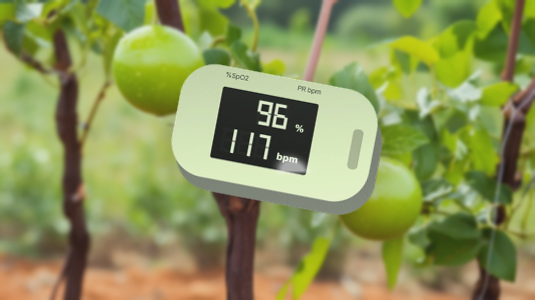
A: 117 bpm
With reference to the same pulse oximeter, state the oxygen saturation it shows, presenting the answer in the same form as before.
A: 96 %
